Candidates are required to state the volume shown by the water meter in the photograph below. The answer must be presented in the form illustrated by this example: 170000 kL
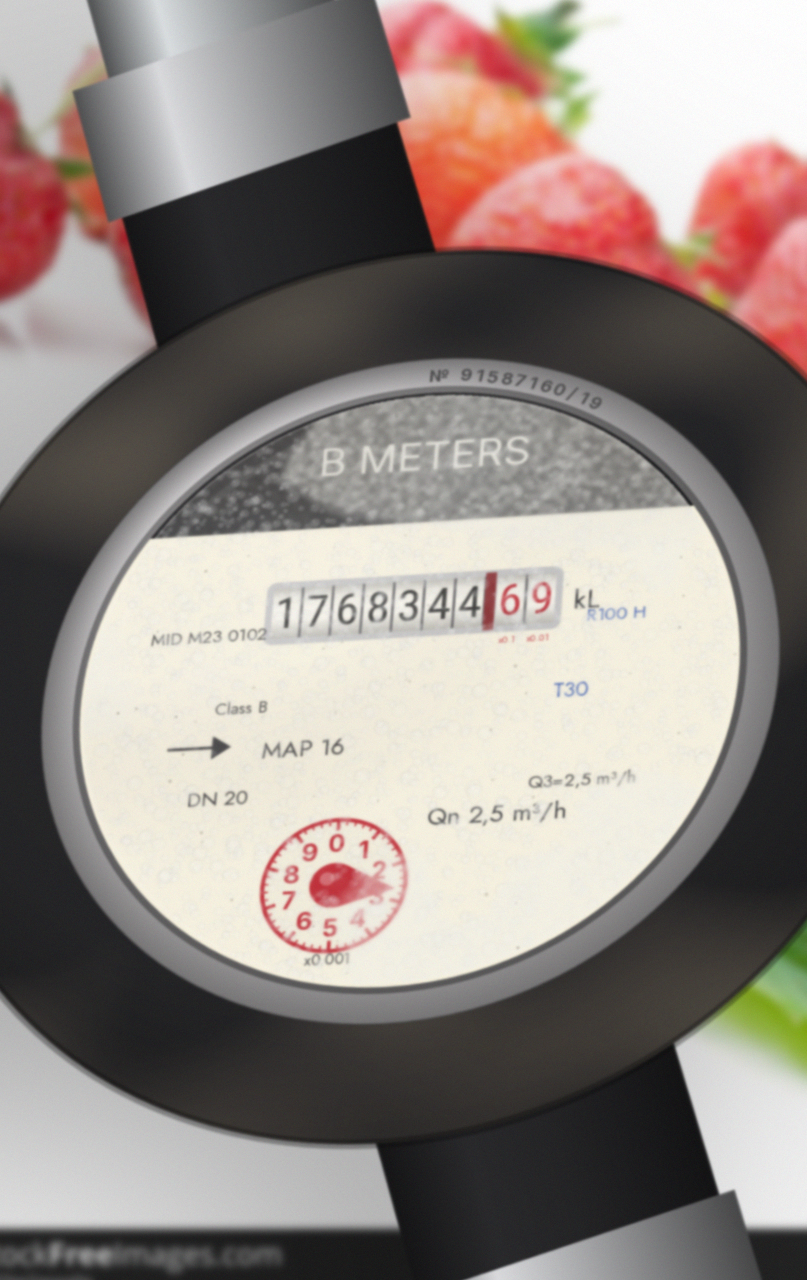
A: 1768344.692 kL
